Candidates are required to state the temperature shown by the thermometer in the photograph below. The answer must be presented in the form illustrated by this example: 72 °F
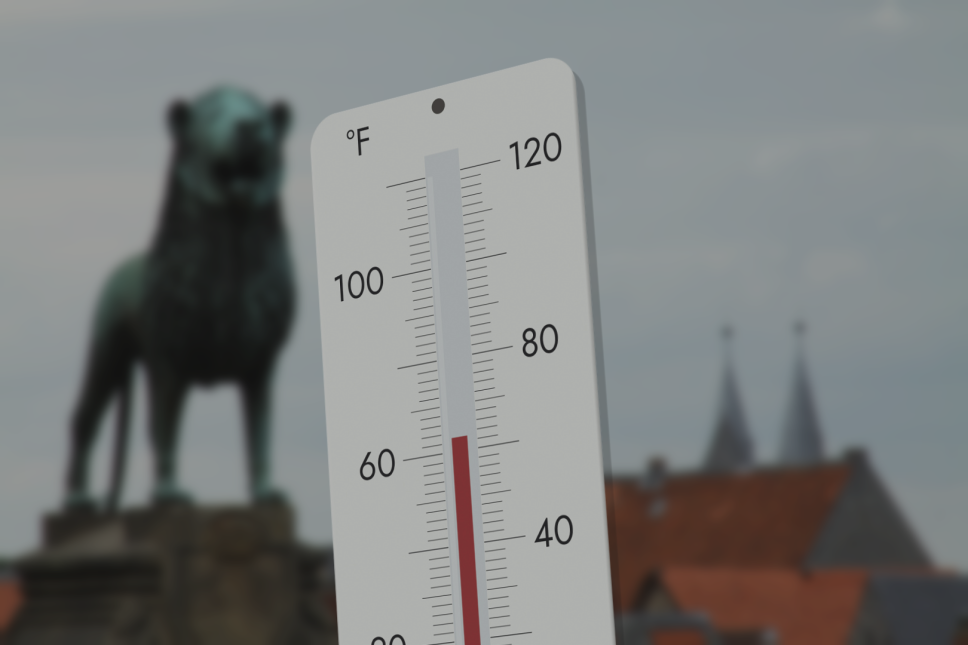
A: 63 °F
